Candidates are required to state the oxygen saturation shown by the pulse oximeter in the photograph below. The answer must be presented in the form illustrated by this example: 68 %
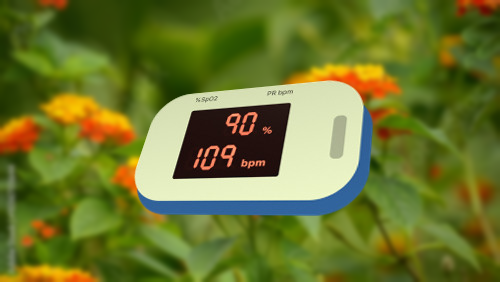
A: 90 %
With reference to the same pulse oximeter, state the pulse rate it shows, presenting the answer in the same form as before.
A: 109 bpm
